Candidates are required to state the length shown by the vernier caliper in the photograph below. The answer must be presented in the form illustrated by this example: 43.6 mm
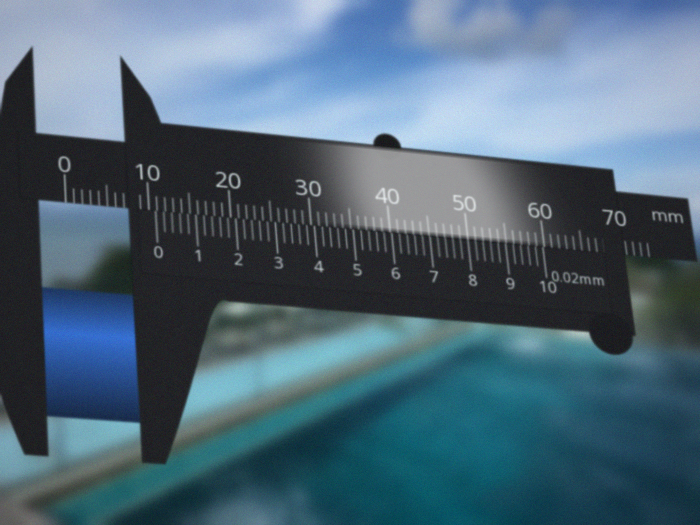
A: 10.8 mm
